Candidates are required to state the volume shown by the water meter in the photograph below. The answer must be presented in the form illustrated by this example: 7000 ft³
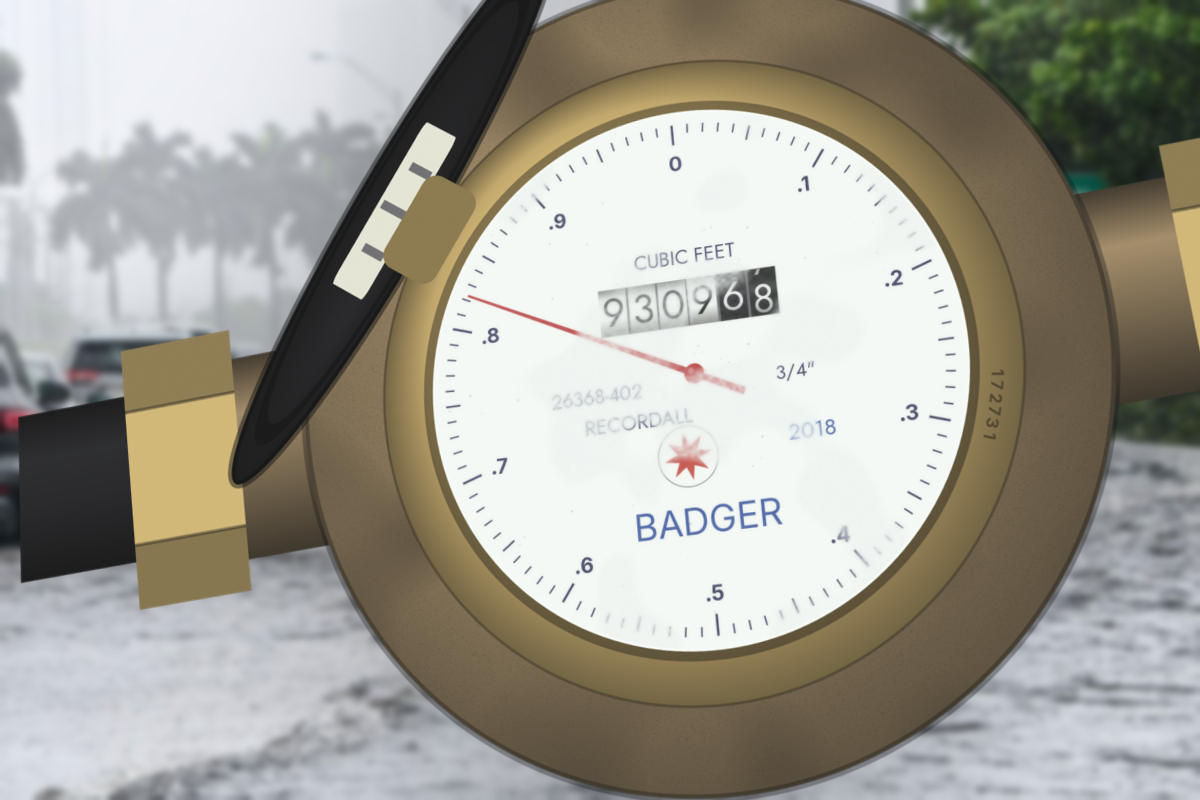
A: 930967.82 ft³
